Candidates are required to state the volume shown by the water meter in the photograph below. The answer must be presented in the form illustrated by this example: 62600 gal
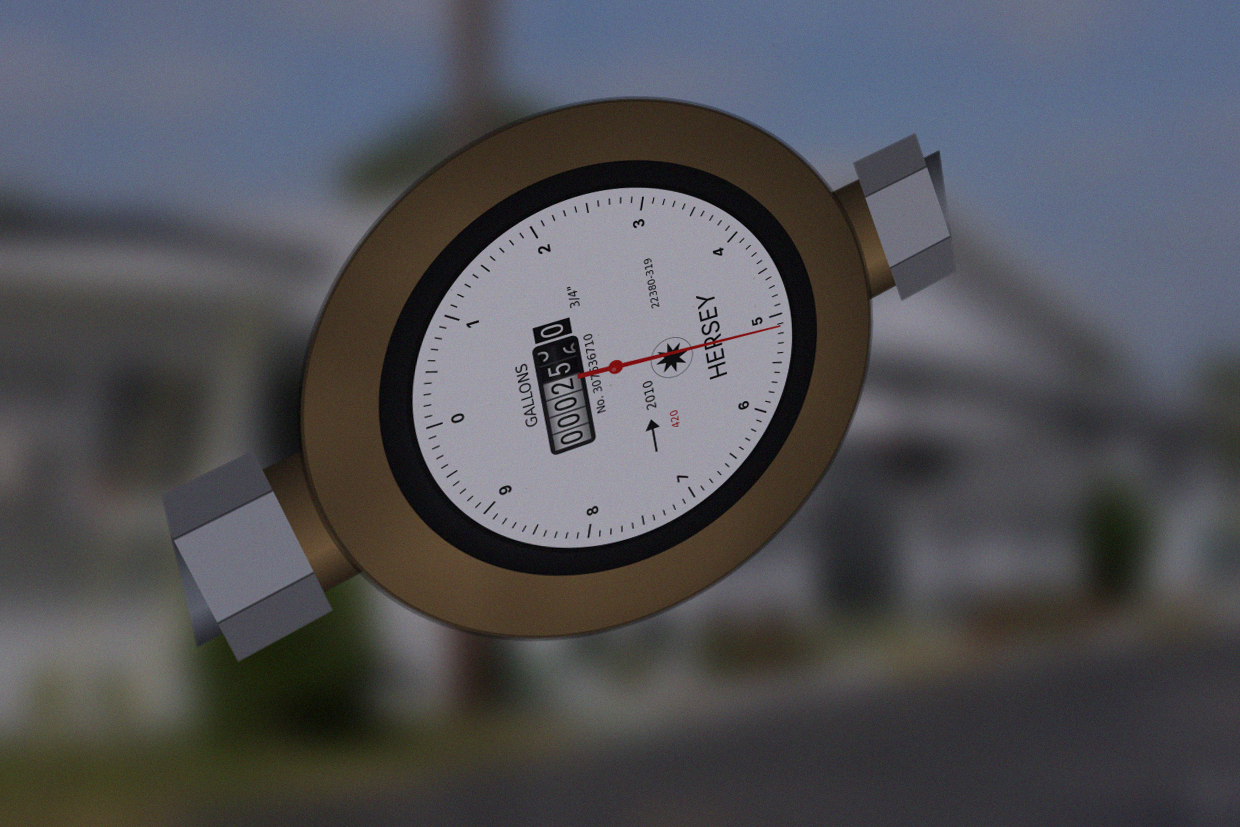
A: 2555.1 gal
